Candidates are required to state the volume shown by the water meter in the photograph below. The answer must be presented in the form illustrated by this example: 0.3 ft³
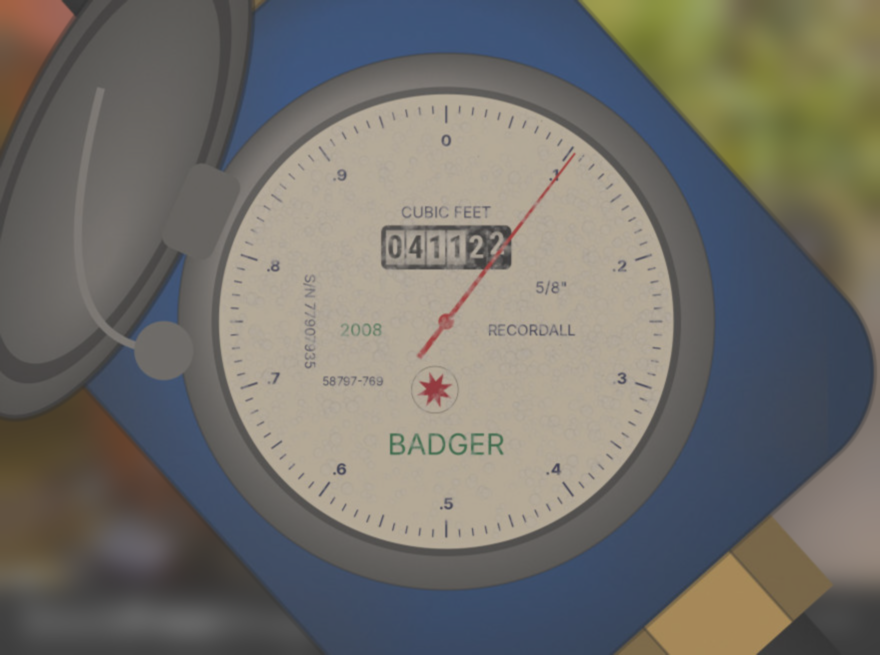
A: 41122.10 ft³
